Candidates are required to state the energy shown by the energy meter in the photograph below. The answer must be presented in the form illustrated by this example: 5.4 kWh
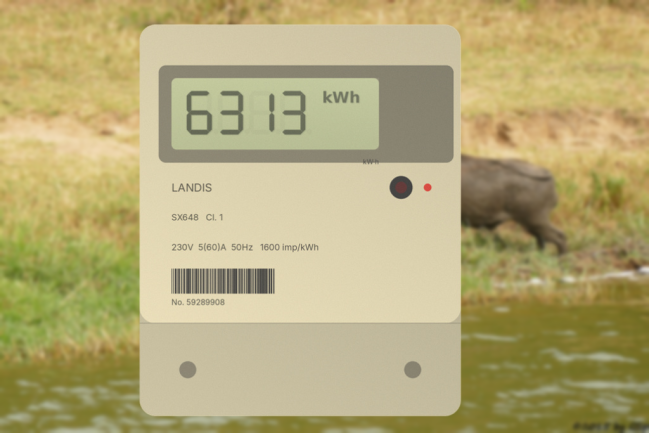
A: 6313 kWh
